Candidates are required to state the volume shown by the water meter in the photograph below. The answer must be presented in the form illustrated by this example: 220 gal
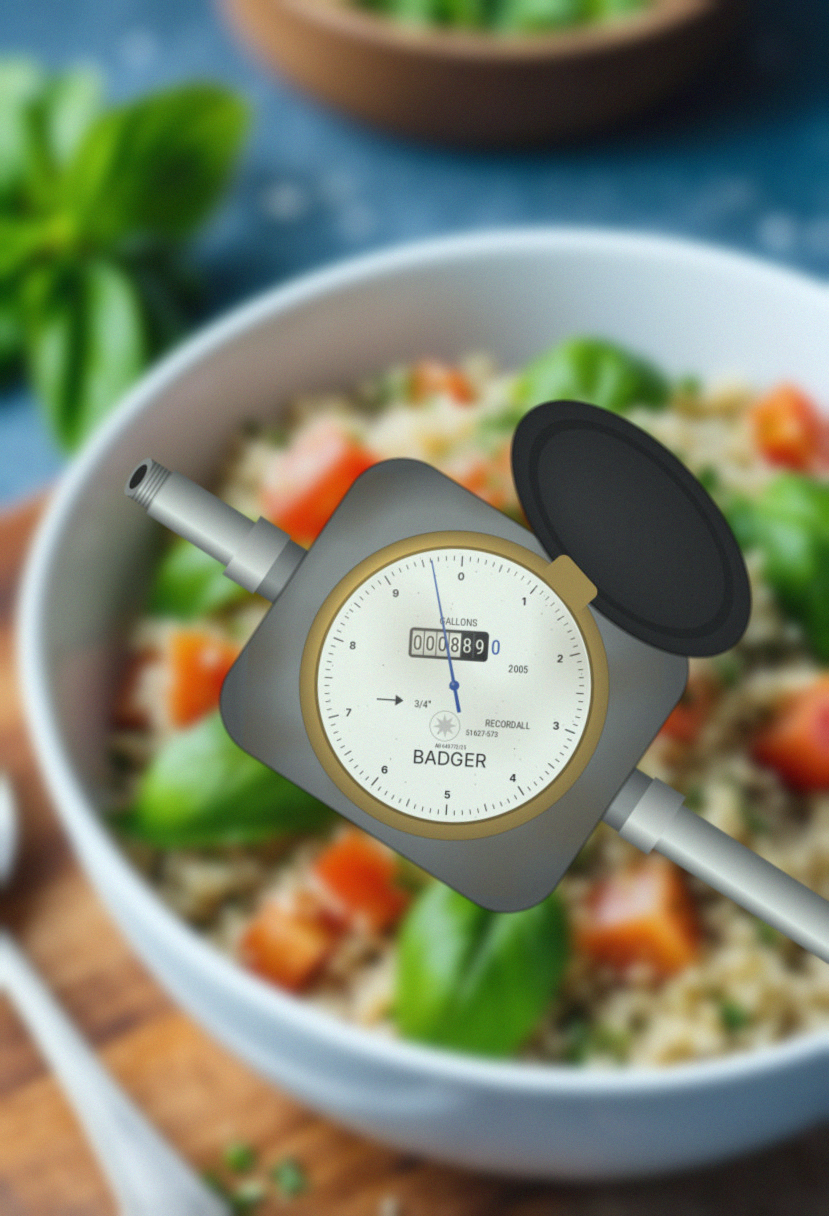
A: 8889.6 gal
